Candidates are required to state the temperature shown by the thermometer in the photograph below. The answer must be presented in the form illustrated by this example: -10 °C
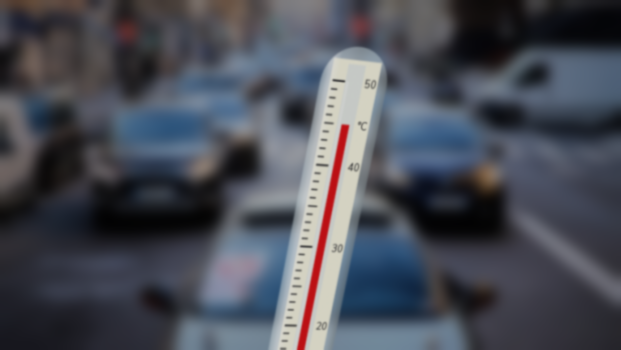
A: 45 °C
